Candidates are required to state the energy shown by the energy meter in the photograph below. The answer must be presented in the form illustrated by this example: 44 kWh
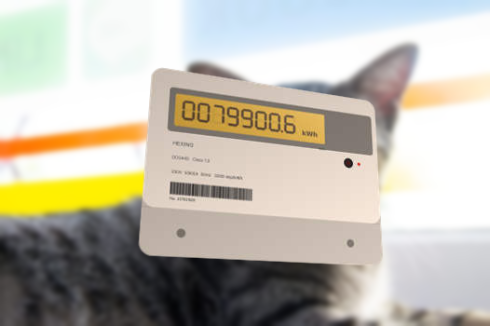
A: 79900.6 kWh
